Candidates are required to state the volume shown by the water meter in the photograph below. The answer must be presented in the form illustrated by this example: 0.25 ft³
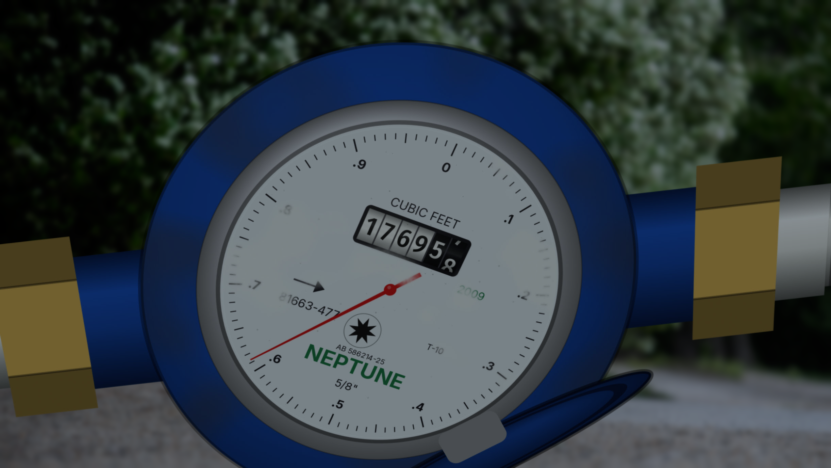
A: 176957.61 ft³
